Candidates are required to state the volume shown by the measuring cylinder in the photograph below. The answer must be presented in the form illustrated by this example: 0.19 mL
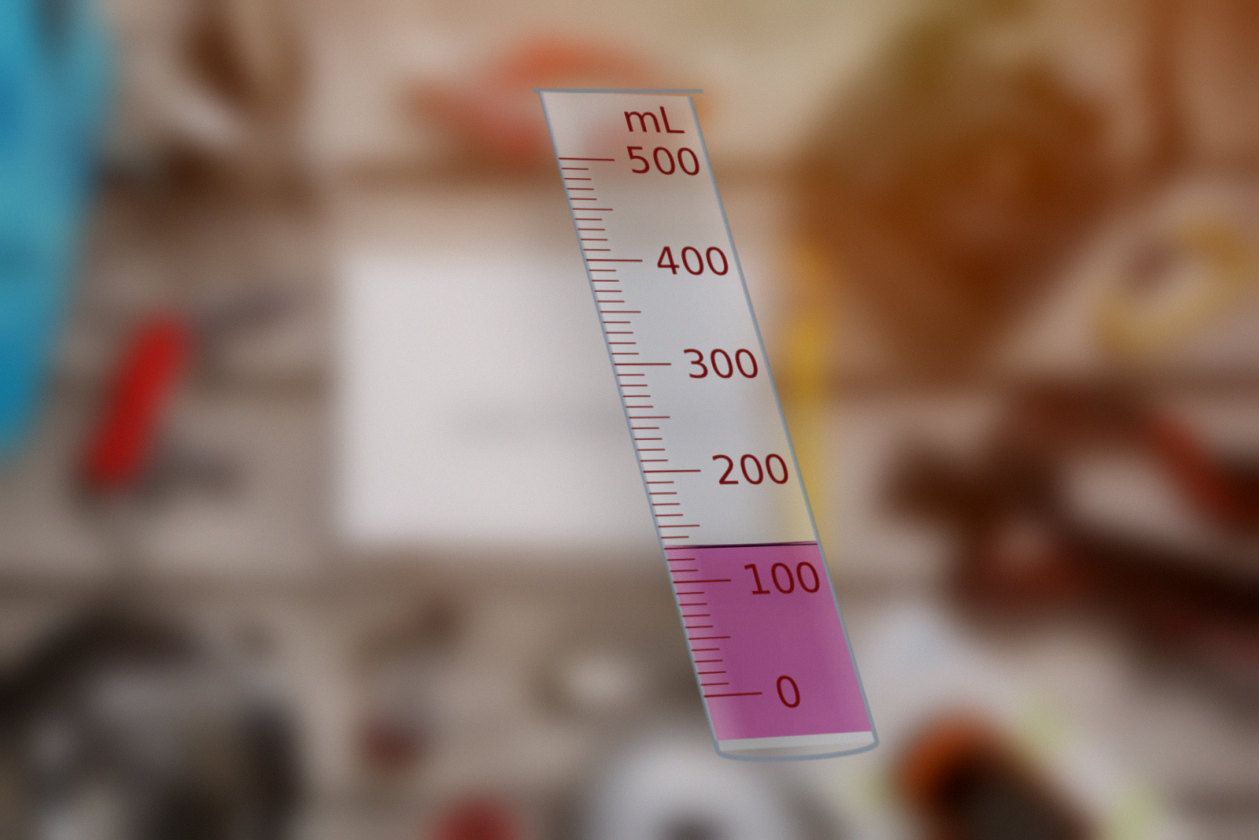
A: 130 mL
